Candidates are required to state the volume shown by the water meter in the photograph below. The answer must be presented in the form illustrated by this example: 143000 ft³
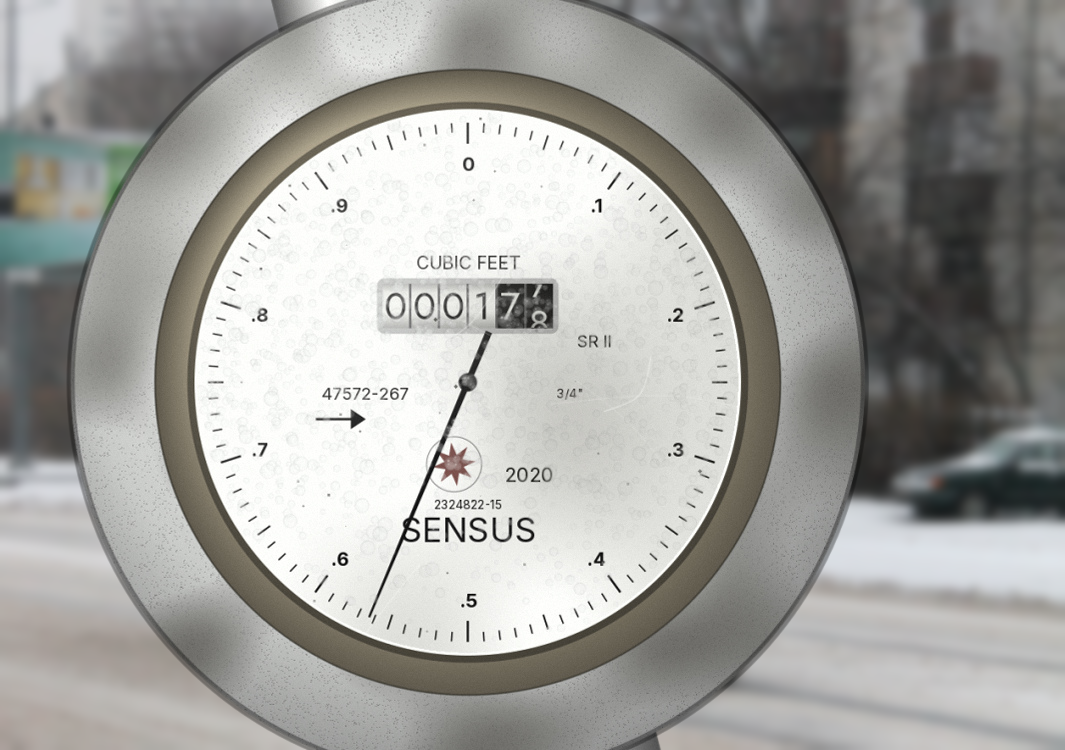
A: 177.56 ft³
